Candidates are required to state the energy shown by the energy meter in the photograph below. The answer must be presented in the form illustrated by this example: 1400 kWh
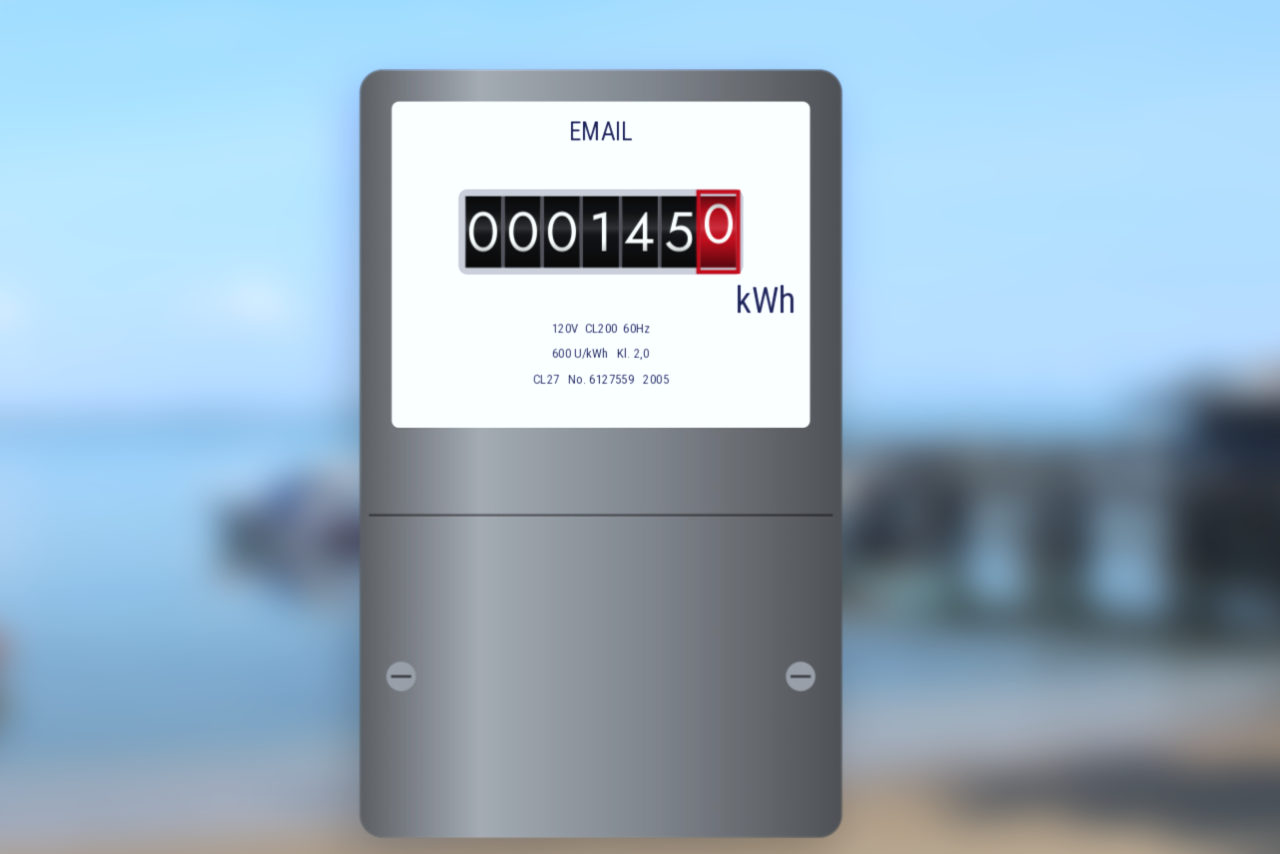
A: 145.0 kWh
